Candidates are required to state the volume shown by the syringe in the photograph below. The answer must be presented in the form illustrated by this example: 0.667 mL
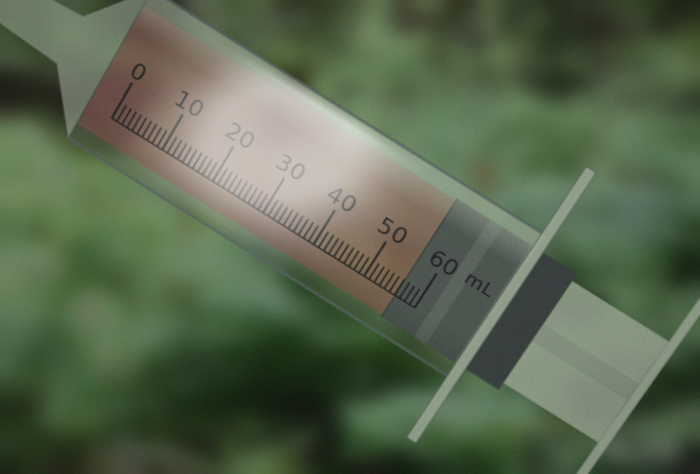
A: 56 mL
